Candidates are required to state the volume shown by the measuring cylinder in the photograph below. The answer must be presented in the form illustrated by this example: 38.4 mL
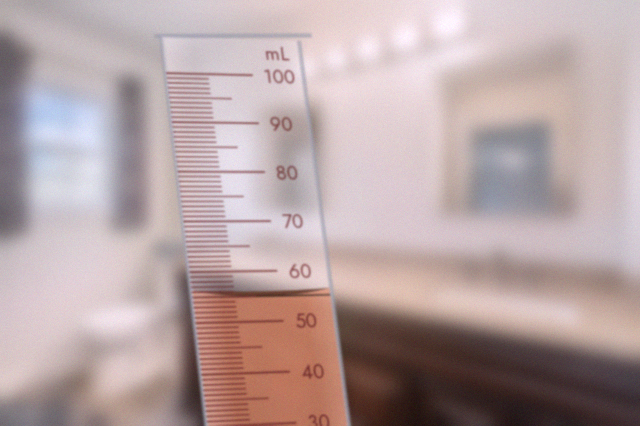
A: 55 mL
